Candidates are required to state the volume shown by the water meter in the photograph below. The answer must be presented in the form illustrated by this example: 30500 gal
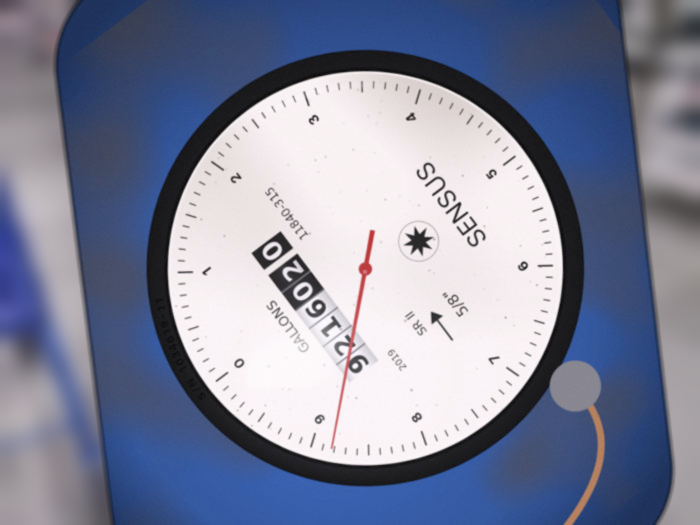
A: 9216018.8 gal
